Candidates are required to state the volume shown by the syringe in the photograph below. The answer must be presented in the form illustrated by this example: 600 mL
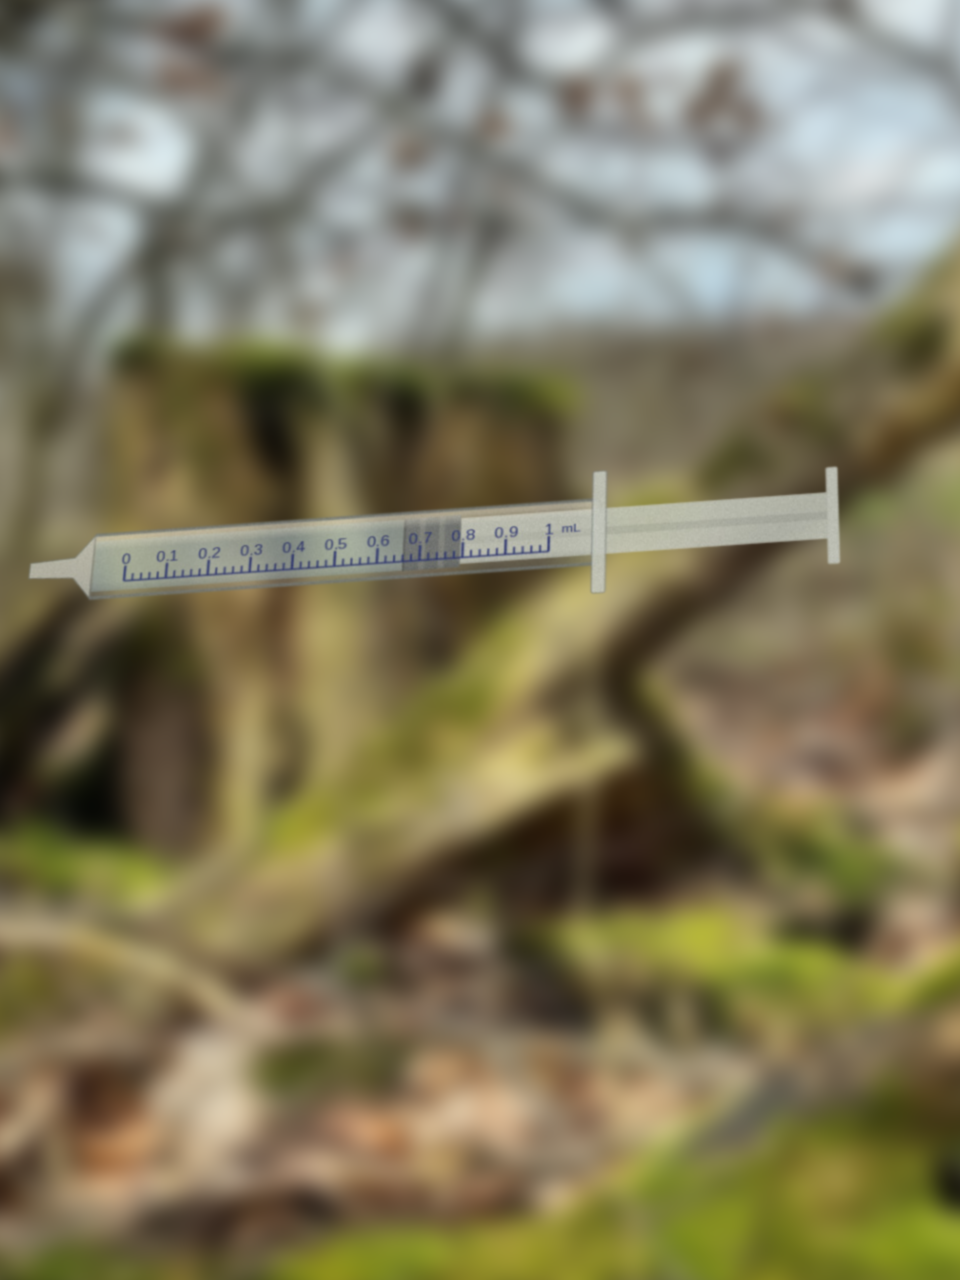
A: 0.66 mL
